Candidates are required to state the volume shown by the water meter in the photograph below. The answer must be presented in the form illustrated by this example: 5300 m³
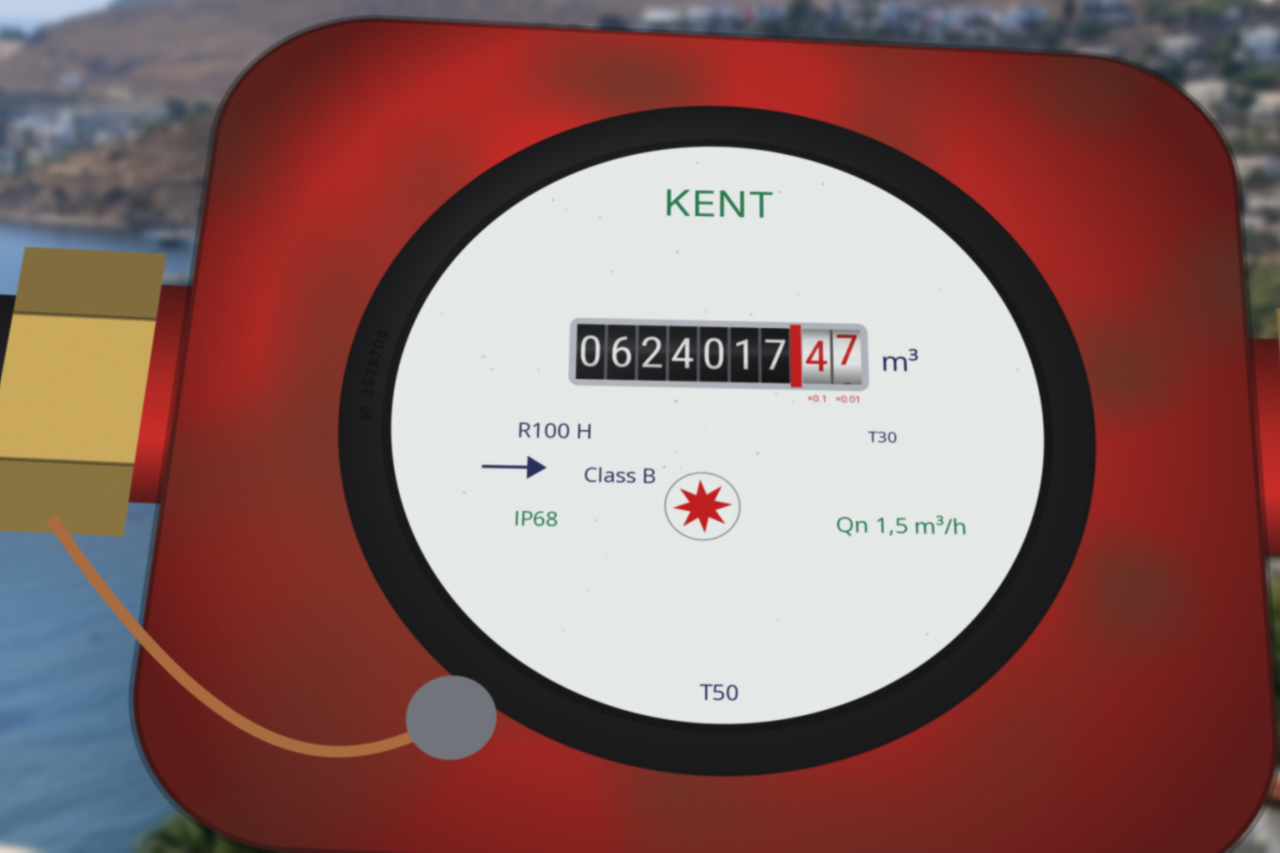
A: 624017.47 m³
